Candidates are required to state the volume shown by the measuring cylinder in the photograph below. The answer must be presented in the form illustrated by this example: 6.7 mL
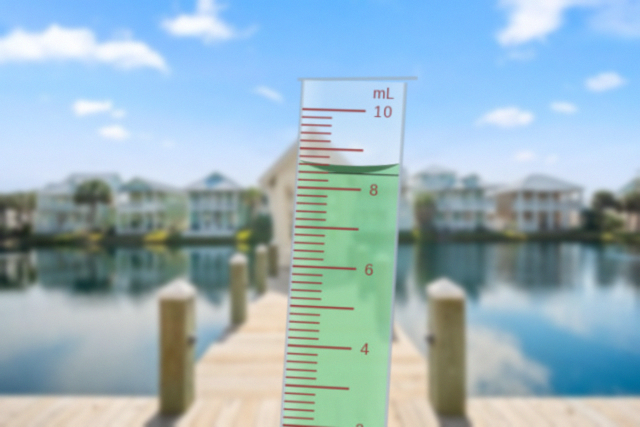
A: 8.4 mL
